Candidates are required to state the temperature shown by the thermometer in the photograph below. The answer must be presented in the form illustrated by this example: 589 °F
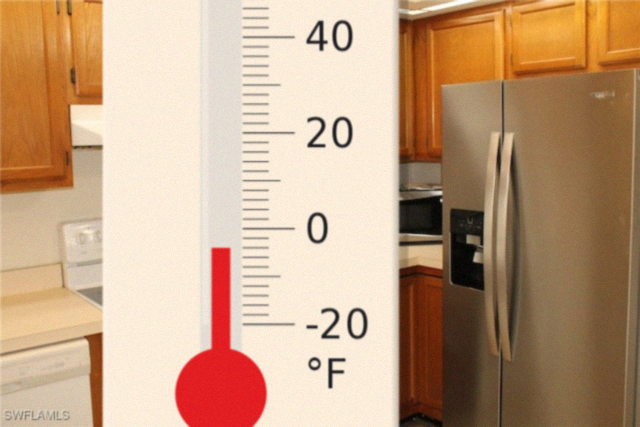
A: -4 °F
